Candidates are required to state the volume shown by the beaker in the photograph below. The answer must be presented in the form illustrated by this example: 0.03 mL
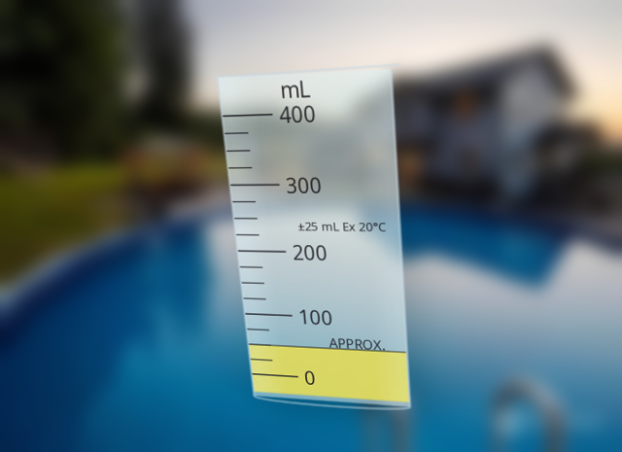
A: 50 mL
